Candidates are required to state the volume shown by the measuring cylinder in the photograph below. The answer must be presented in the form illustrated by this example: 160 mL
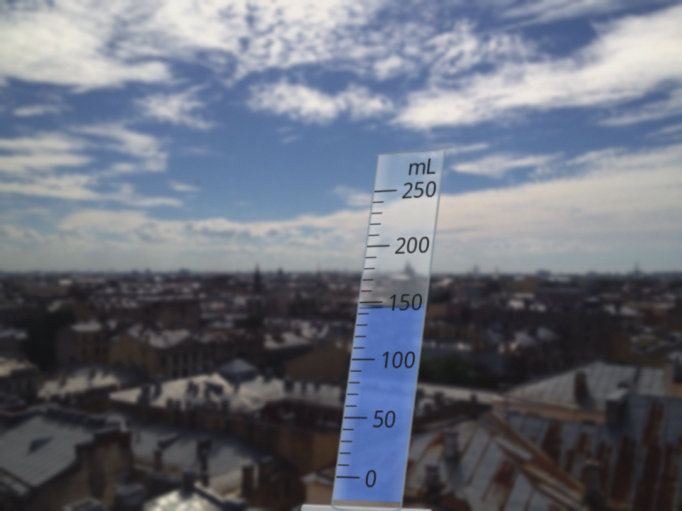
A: 145 mL
